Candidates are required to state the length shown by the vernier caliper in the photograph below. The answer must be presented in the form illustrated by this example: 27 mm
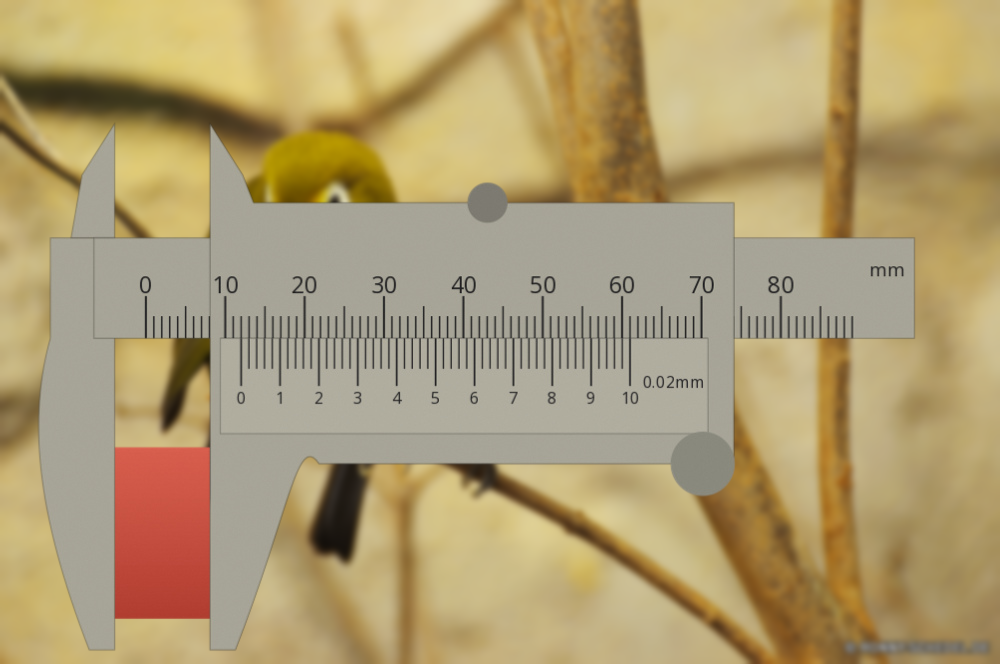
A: 12.0 mm
